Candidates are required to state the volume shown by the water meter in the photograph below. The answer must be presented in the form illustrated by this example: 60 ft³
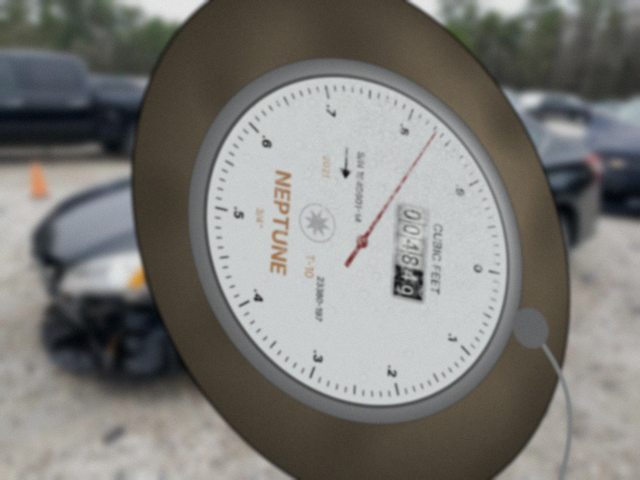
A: 4848.83 ft³
